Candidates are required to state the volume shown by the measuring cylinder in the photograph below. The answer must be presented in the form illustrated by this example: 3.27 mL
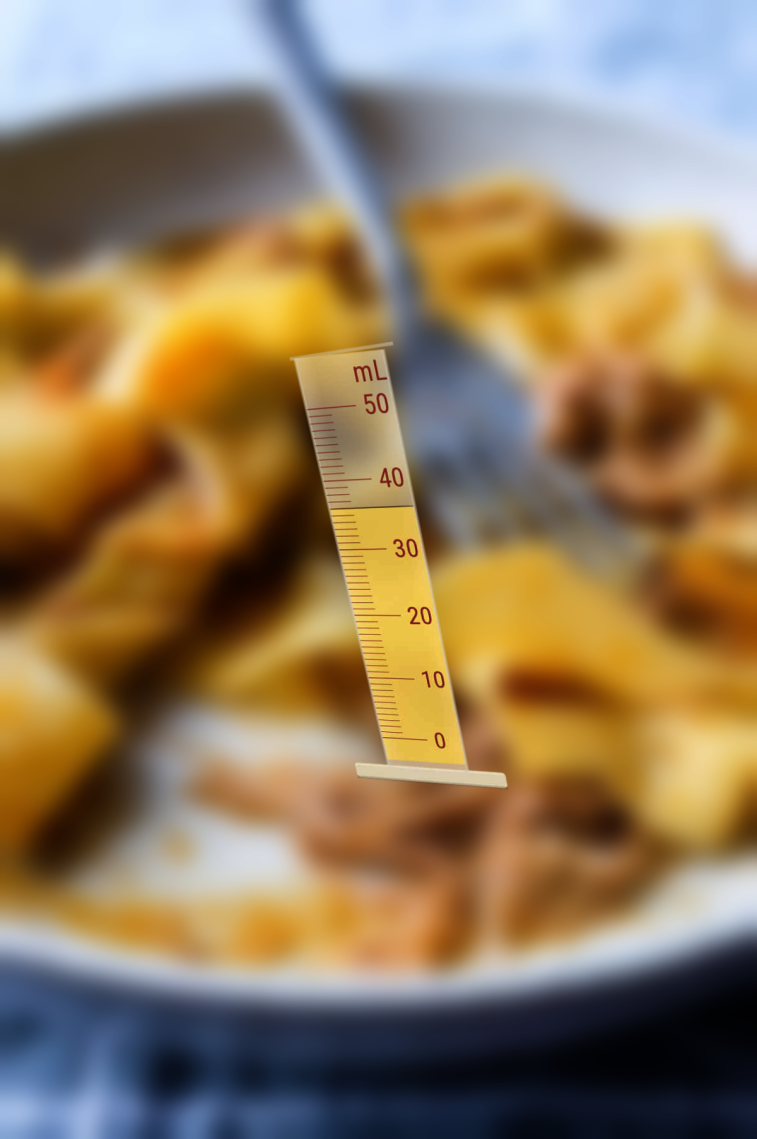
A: 36 mL
